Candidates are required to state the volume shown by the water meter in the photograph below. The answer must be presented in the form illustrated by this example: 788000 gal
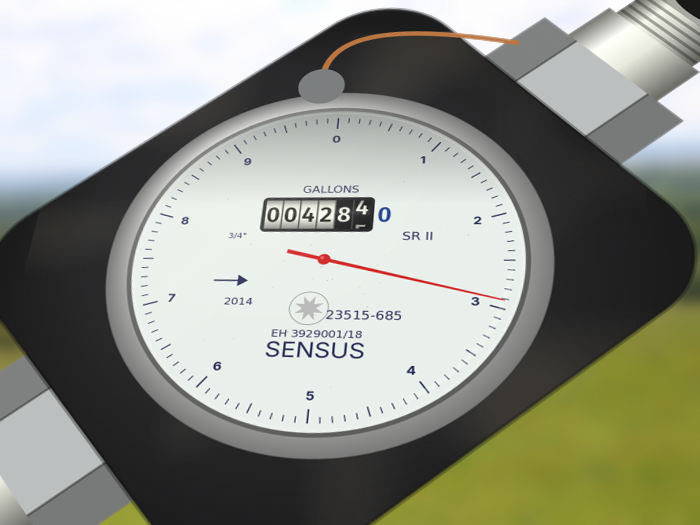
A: 42842.9 gal
